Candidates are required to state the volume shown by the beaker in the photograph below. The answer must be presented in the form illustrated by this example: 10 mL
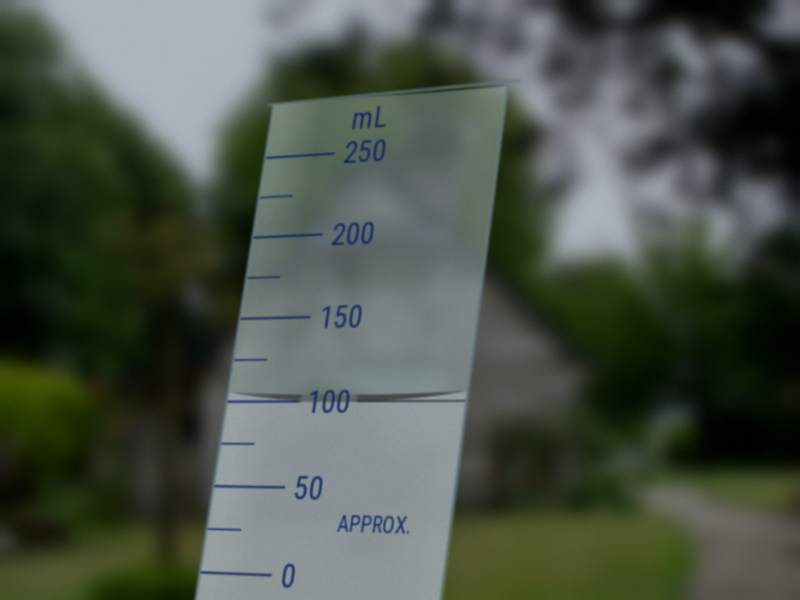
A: 100 mL
